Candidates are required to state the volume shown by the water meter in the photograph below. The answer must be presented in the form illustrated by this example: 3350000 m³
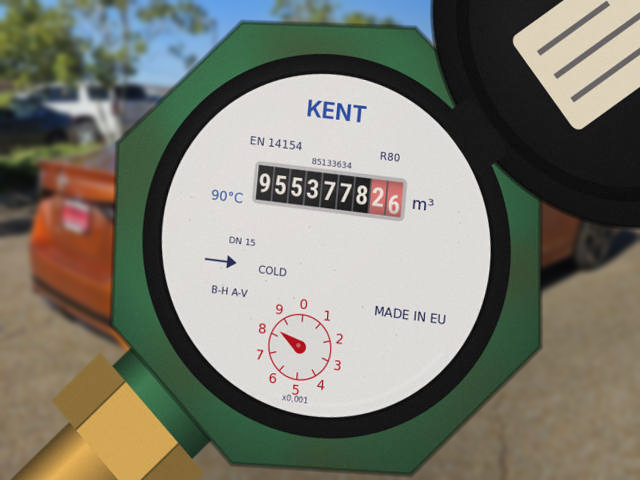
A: 9553778.258 m³
